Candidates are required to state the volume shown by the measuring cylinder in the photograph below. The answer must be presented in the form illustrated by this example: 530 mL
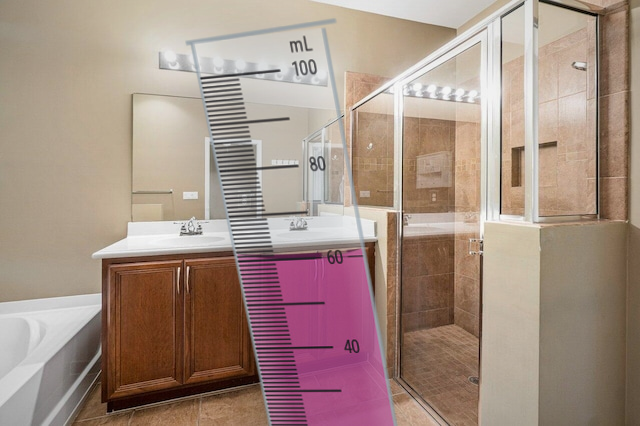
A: 60 mL
